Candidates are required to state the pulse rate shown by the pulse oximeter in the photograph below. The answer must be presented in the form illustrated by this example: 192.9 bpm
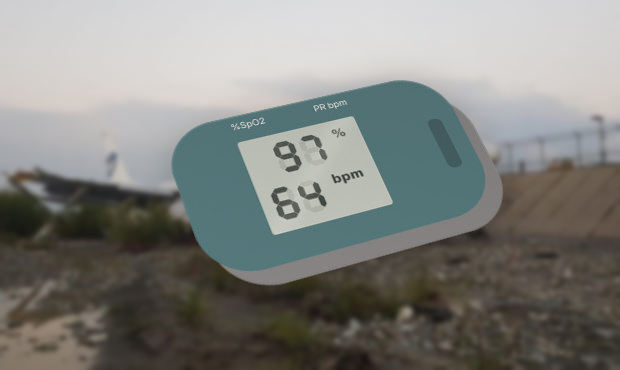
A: 64 bpm
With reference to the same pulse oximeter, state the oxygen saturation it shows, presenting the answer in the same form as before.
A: 97 %
